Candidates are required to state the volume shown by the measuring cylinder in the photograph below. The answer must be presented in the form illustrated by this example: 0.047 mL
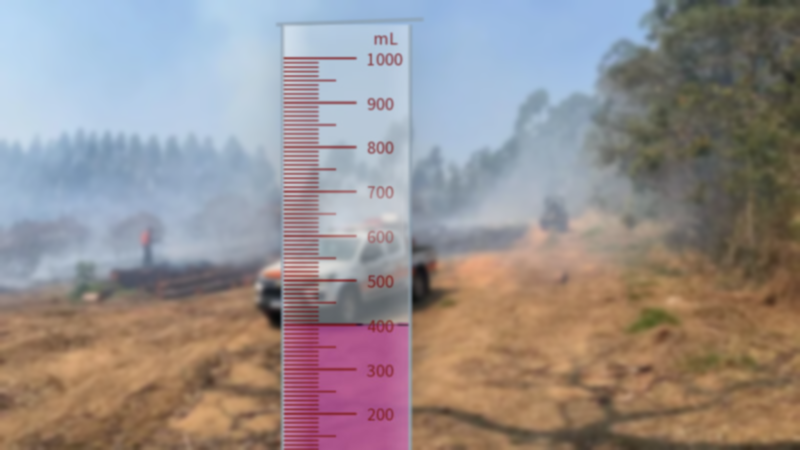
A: 400 mL
